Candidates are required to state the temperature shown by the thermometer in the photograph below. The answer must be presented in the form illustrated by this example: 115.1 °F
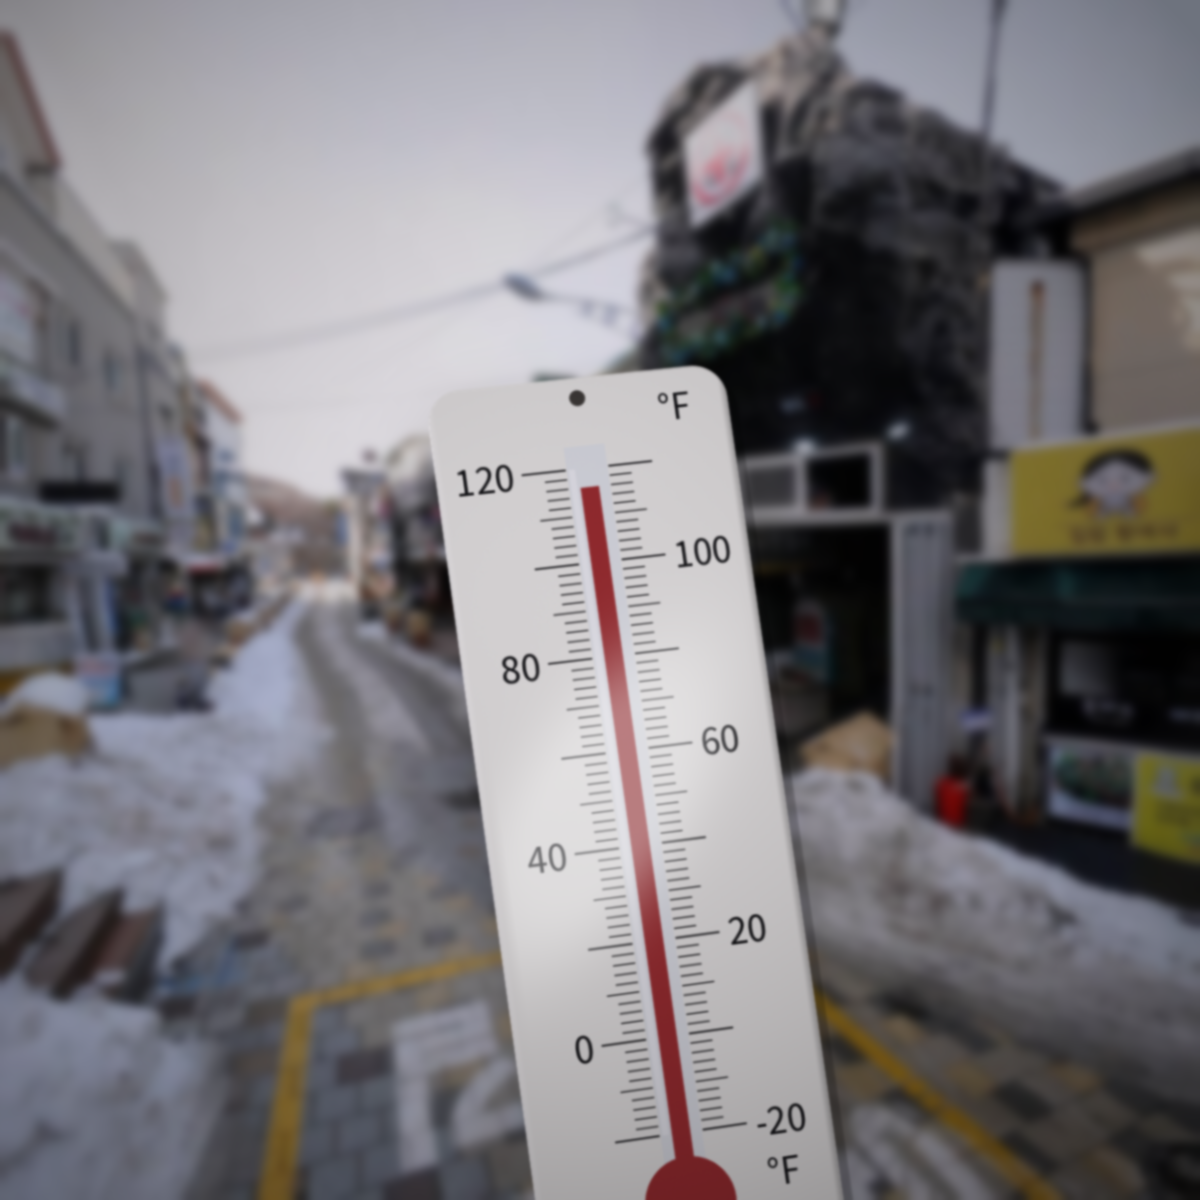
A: 116 °F
